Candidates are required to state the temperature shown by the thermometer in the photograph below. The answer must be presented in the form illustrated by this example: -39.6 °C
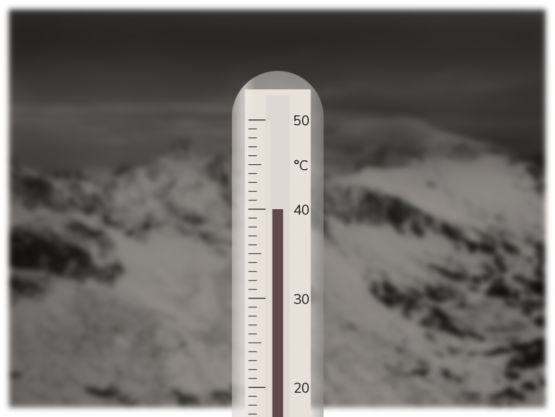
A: 40 °C
